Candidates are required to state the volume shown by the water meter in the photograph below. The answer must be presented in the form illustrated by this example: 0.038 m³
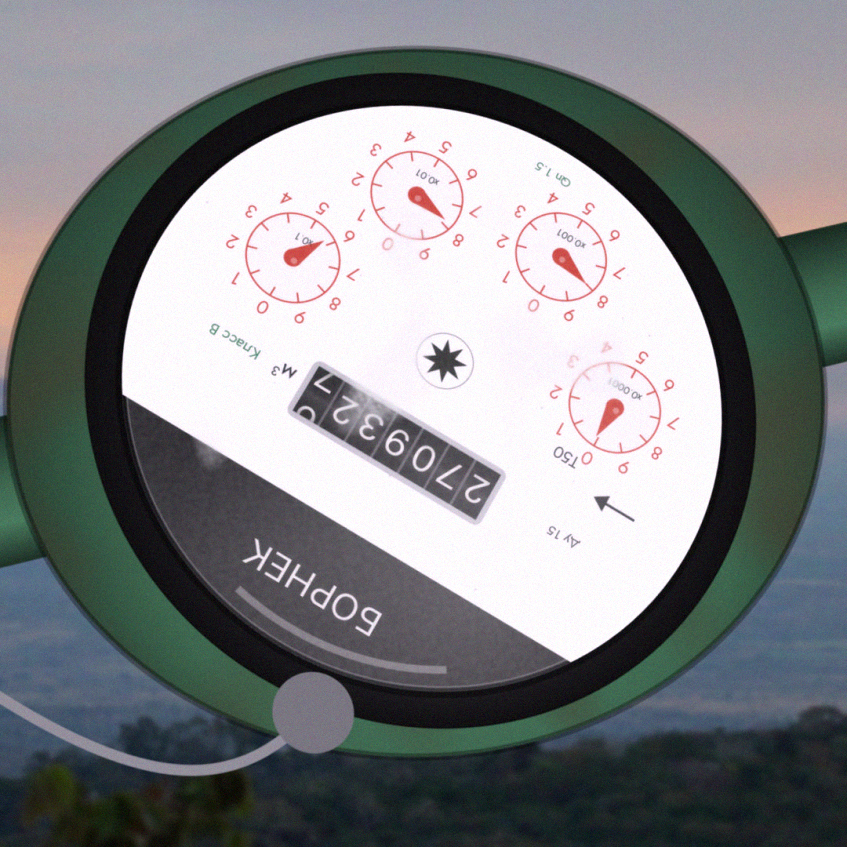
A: 2709326.5780 m³
